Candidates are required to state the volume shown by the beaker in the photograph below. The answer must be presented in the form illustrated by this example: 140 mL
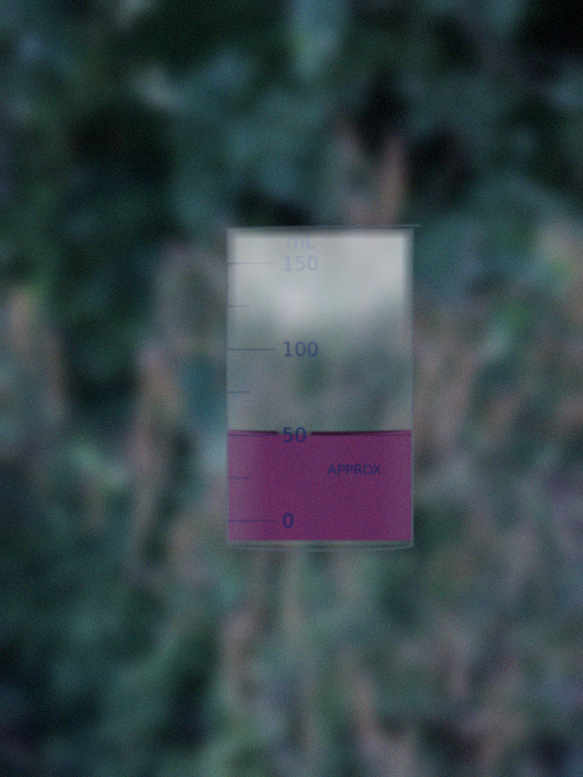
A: 50 mL
